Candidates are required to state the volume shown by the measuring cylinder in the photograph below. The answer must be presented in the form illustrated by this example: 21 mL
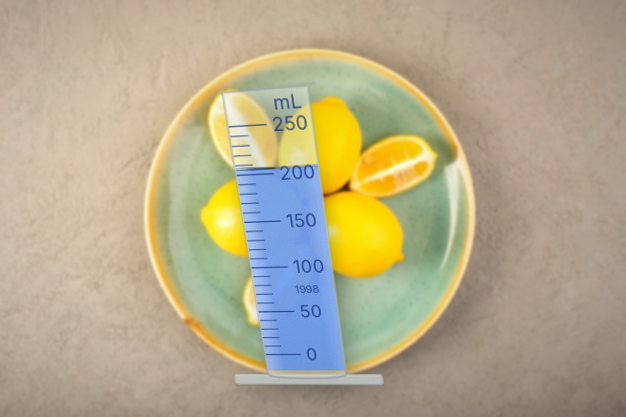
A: 205 mL
